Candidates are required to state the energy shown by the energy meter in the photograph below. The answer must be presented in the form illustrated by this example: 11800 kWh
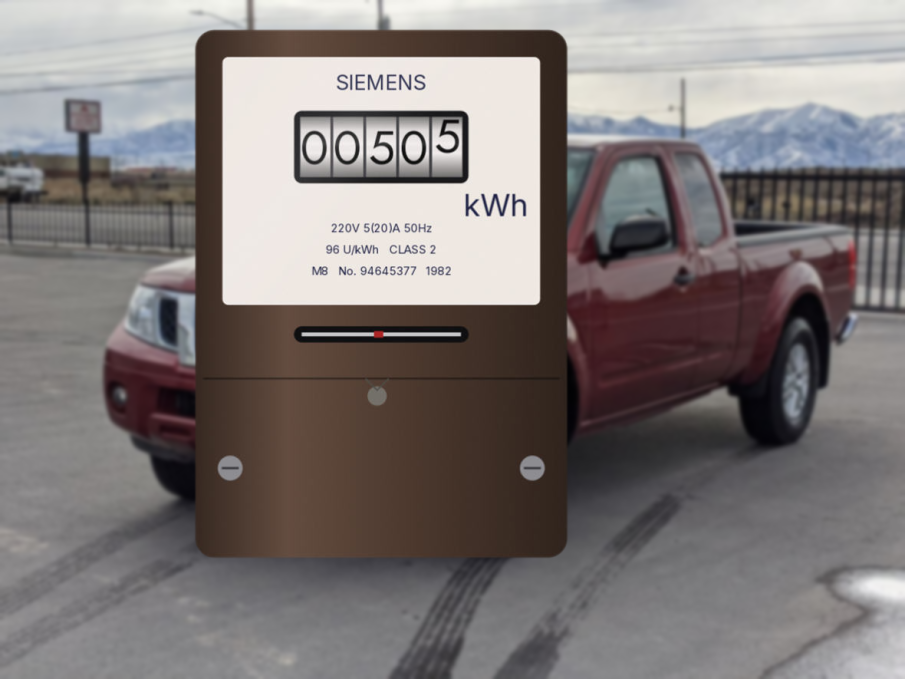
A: 505 kWh
